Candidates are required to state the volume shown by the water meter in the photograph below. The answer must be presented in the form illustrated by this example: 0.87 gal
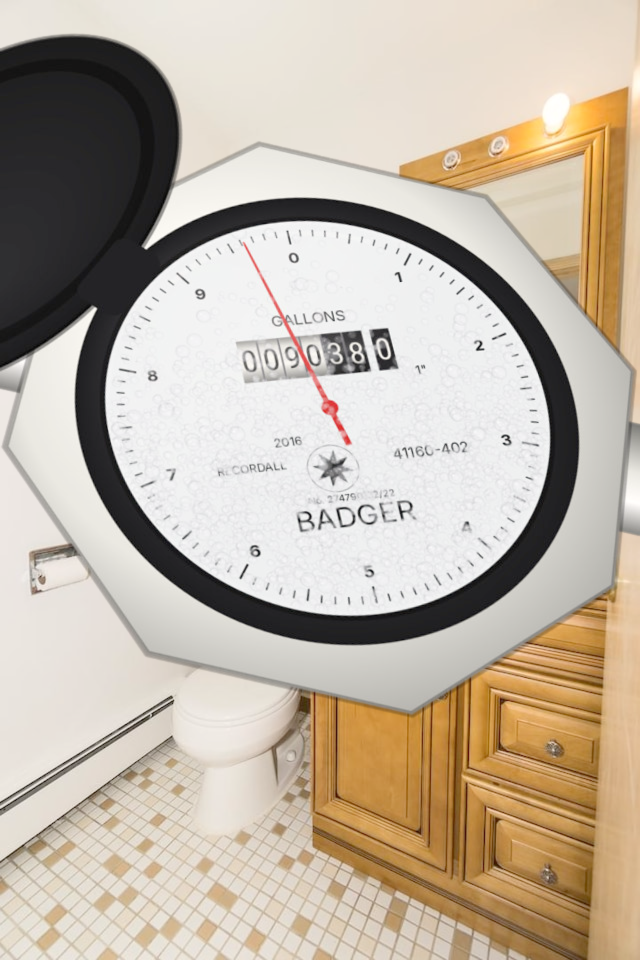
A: 90379.6 gal
